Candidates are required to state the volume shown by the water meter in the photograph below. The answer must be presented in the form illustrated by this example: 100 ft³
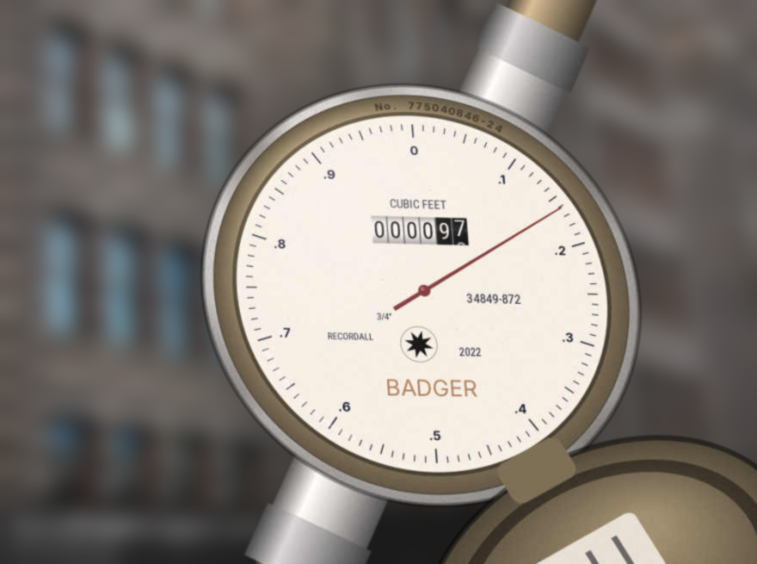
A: 97.16 ft³
